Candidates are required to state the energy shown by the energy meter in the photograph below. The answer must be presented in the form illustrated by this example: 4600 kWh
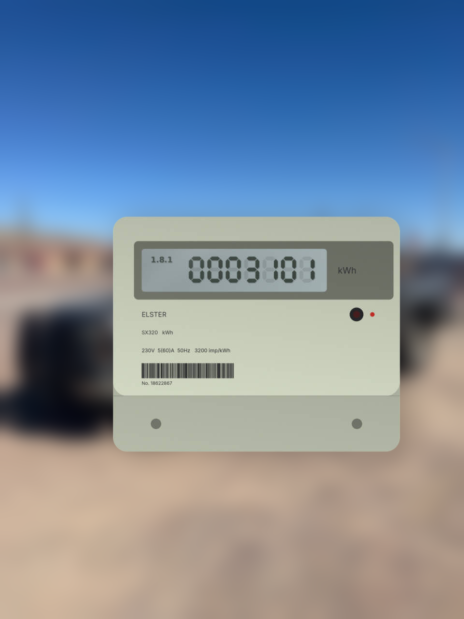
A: 3101 kWh
